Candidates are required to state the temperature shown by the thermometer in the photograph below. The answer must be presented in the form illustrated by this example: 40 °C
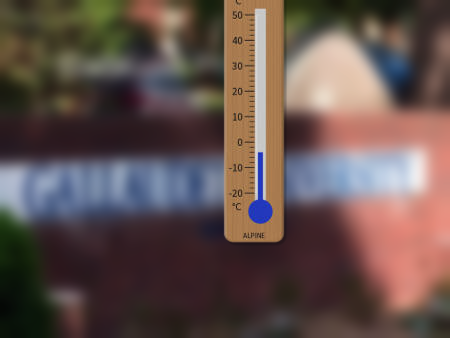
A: -4 °C
